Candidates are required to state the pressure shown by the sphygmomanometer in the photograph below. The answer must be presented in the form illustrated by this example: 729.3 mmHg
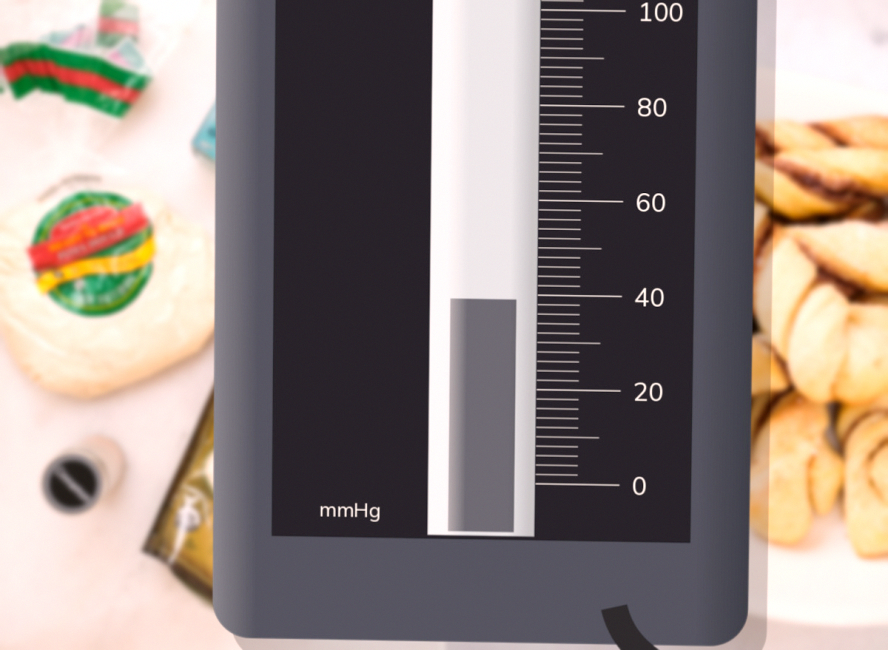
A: 39 mmHg
